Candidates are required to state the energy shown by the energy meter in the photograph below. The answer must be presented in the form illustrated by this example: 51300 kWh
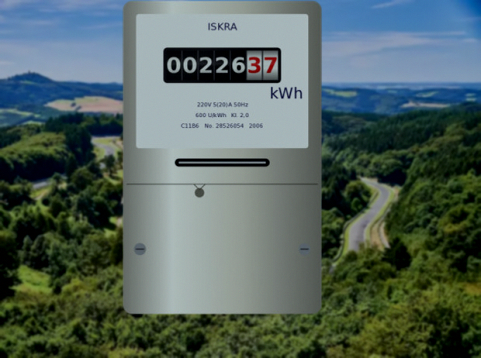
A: 226.37 kWh
